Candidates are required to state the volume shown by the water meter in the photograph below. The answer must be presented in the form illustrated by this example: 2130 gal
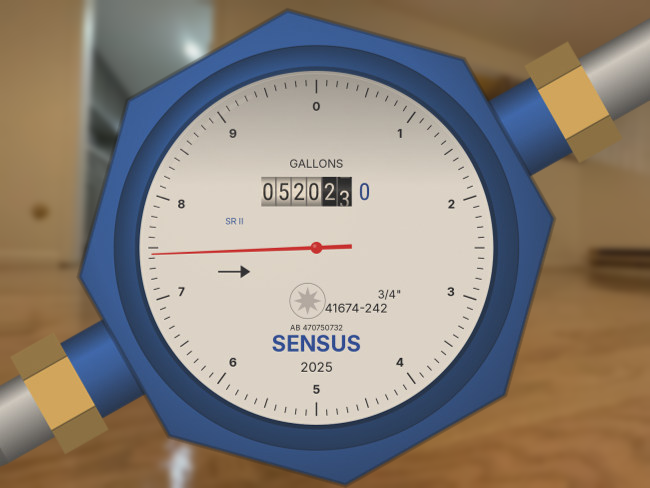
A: 520227.4 gal
